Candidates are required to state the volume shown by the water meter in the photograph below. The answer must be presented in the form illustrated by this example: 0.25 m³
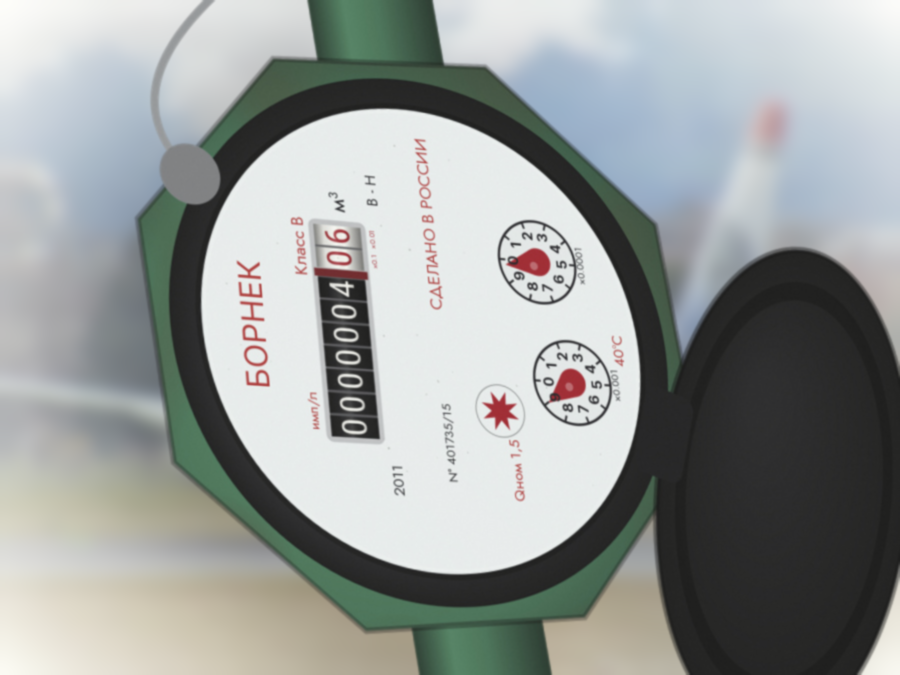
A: 4.0689 m³
